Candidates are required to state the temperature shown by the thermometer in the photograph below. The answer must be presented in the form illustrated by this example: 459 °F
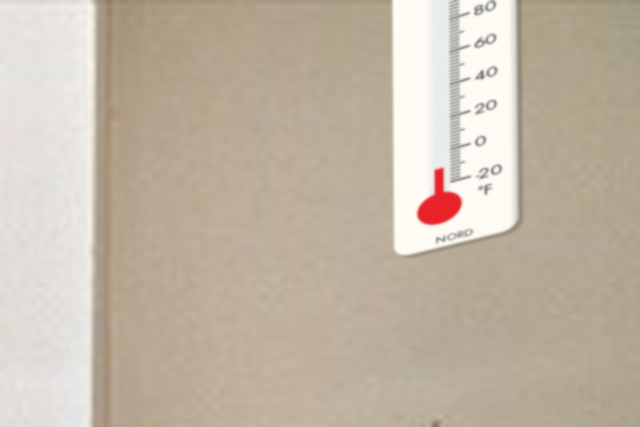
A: -10 °F
